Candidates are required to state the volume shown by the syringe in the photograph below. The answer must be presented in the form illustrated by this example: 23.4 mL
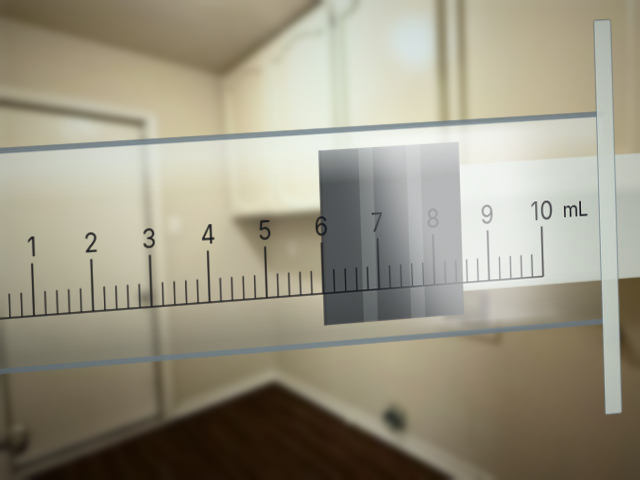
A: 6 mL
